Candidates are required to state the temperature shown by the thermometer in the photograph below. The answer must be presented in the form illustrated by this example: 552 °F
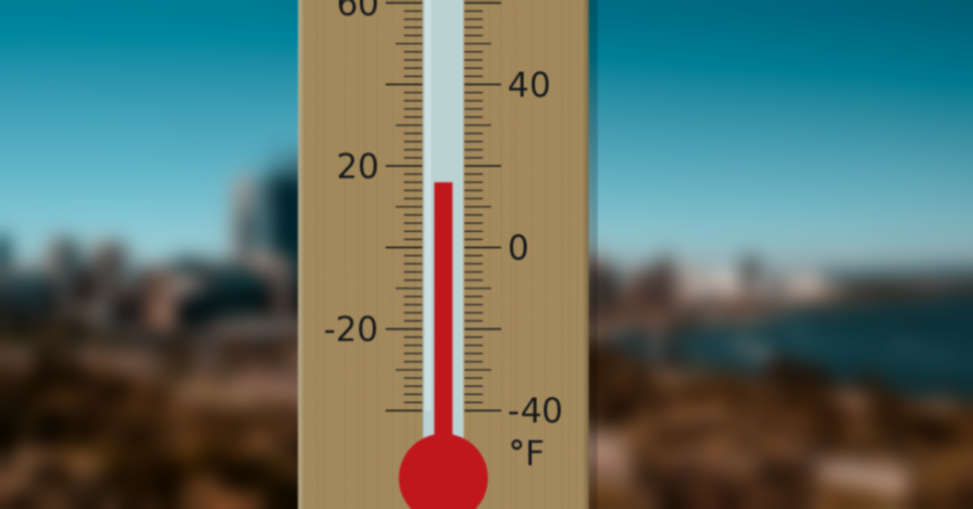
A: 16 °F
